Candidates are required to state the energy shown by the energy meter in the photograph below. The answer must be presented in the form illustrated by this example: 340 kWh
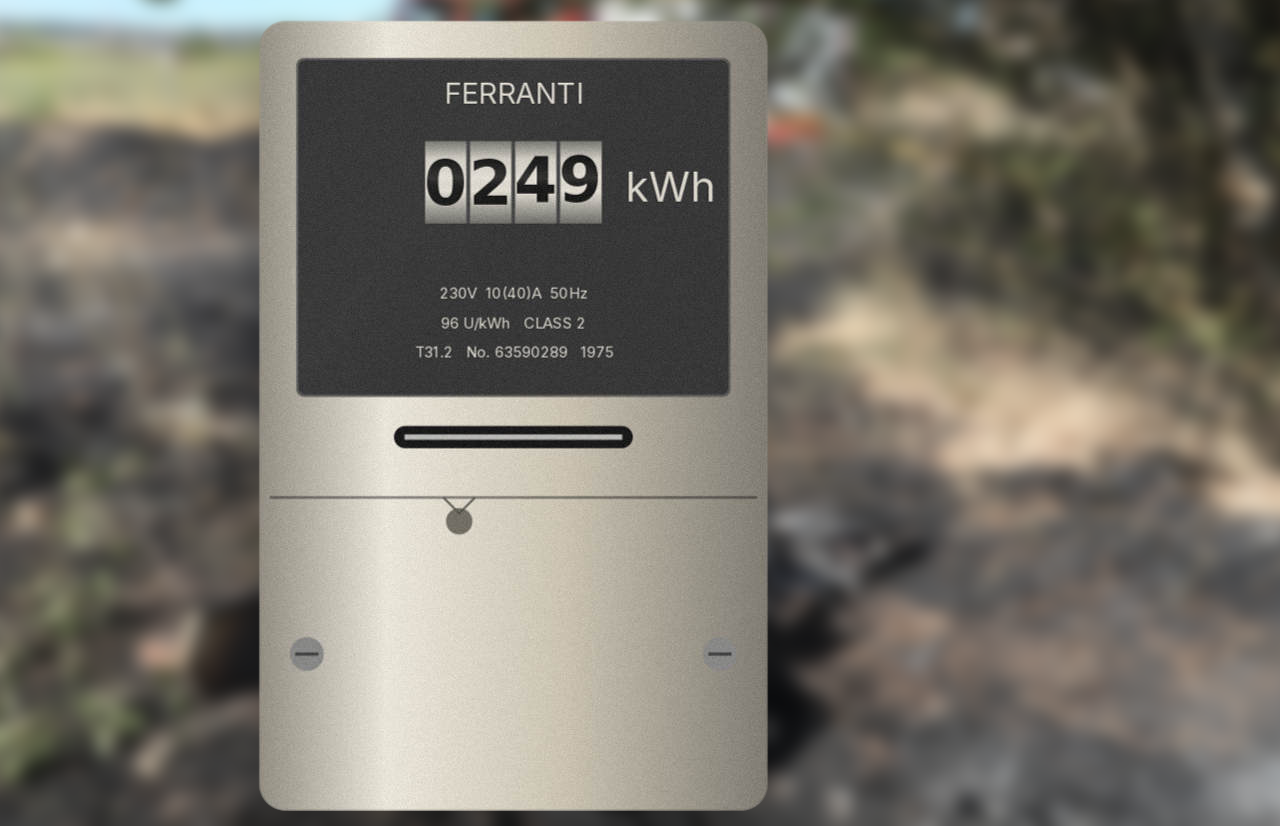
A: 249 kWh
